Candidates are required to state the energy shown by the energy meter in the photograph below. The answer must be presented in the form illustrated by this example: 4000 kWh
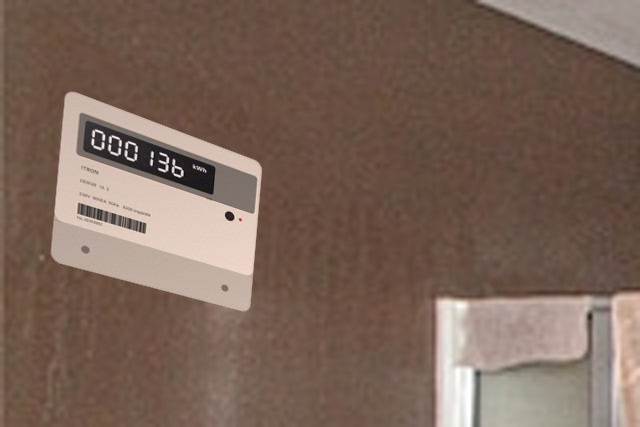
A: 136 kWh
